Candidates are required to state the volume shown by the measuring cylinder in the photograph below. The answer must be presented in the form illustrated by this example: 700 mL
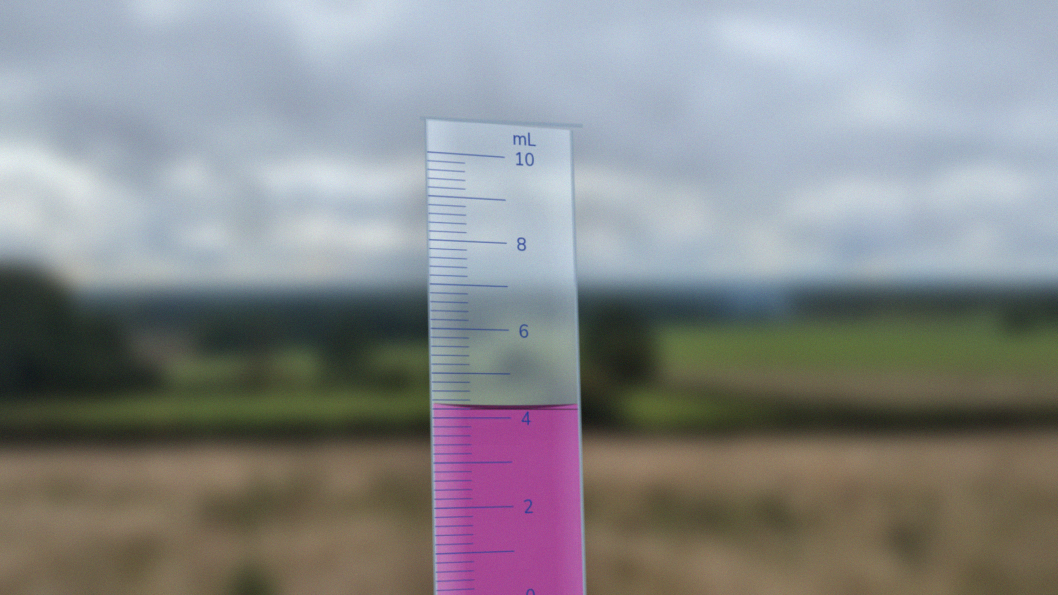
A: 4.2 mL
